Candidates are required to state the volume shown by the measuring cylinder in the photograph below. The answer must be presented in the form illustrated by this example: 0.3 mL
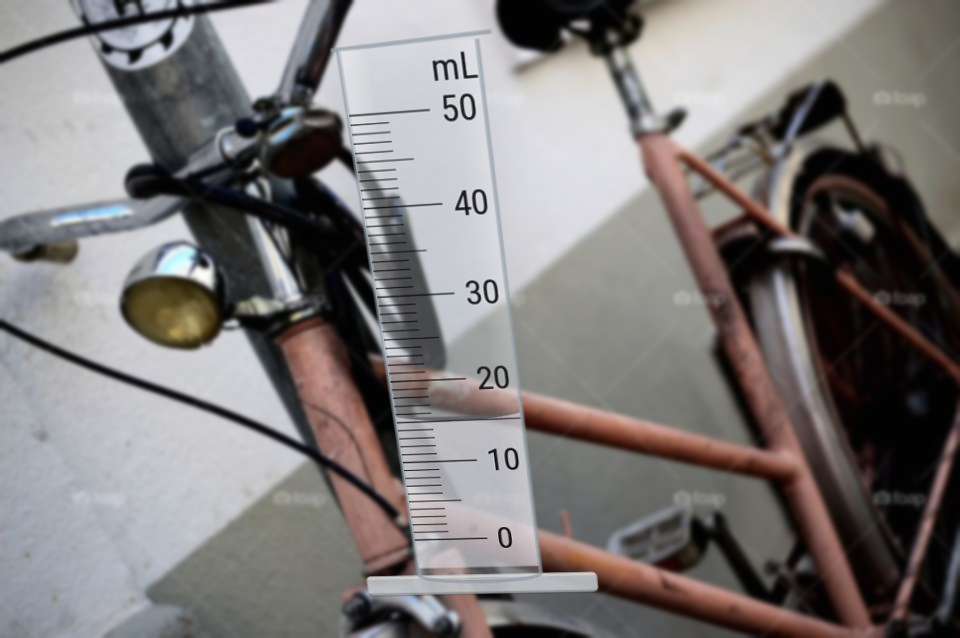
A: 15 mL
